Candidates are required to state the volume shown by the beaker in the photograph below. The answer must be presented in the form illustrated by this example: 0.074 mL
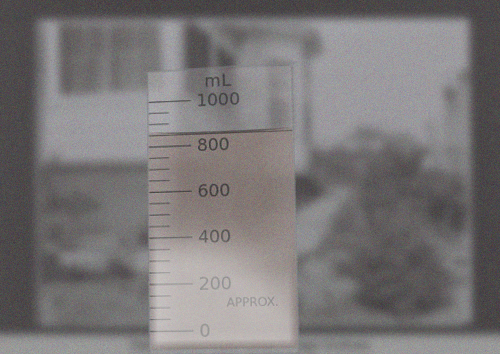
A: 850 mL
